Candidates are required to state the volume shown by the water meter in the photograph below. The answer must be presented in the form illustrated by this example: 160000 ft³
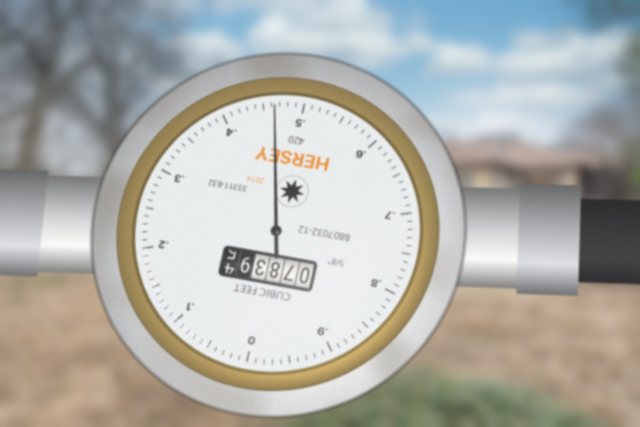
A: 78394.46 ft³
